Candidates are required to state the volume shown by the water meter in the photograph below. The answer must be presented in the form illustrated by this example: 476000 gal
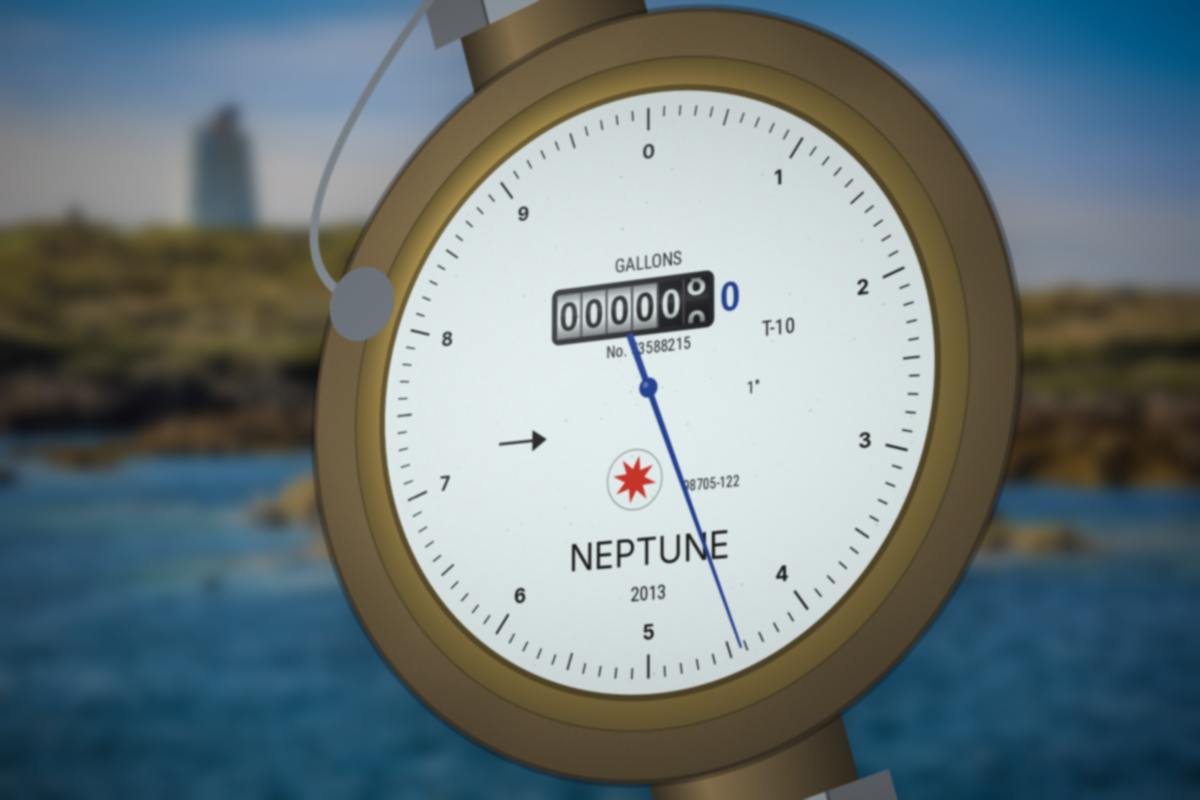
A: 84.4 gal
